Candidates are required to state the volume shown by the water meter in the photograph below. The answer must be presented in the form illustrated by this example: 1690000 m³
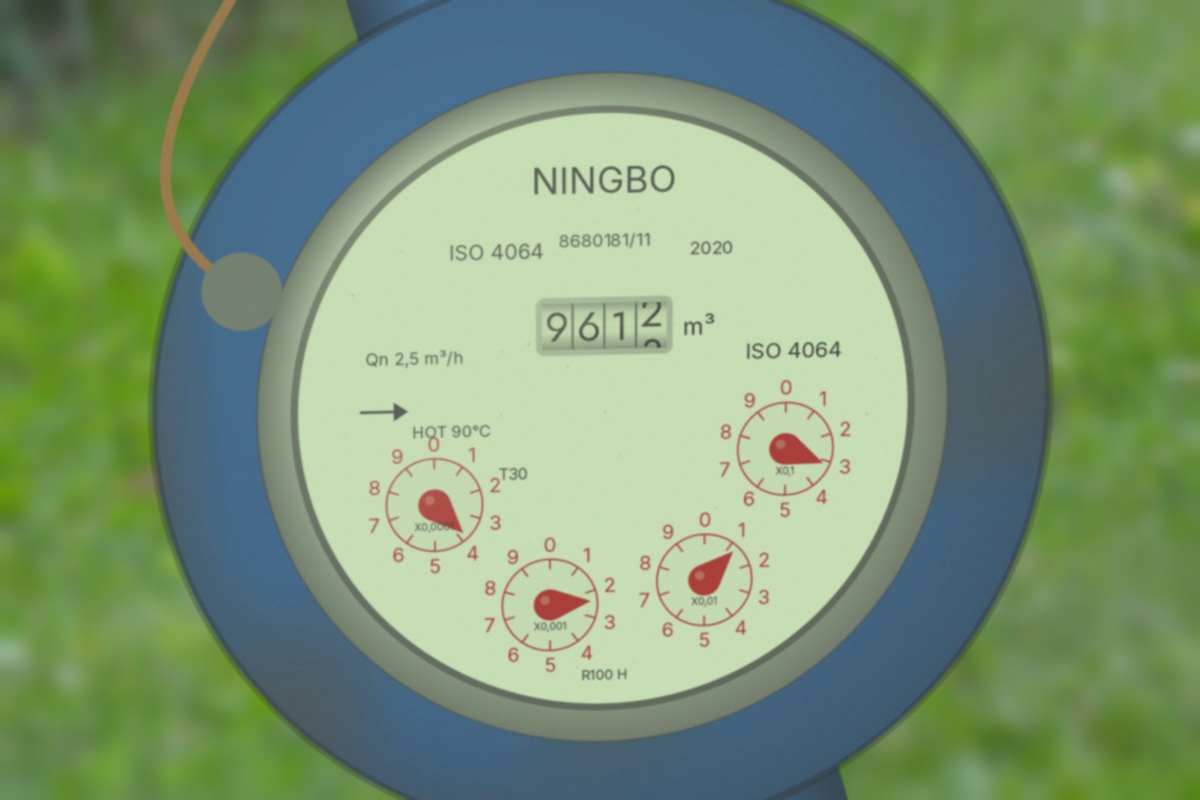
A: 9612.3123 m³
